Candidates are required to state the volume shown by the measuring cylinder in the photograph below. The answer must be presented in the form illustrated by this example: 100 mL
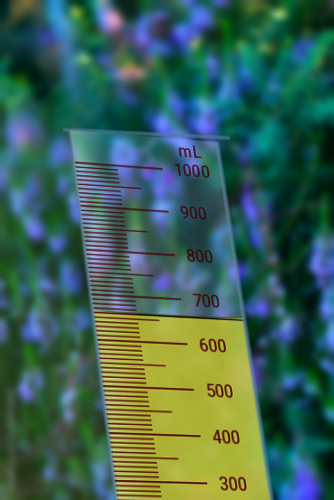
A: 660 mL
